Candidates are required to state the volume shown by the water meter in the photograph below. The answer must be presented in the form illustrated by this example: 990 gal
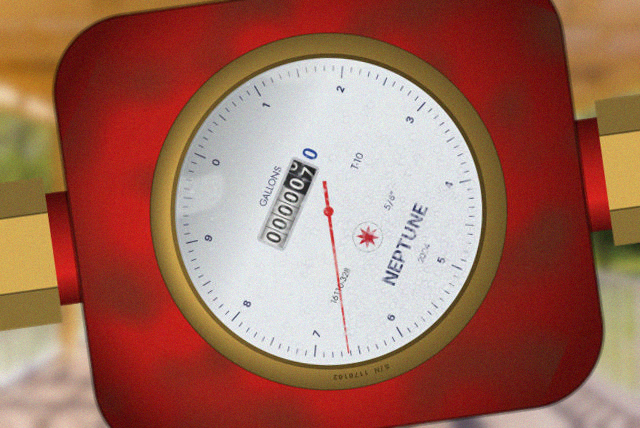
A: 66.6 gal
